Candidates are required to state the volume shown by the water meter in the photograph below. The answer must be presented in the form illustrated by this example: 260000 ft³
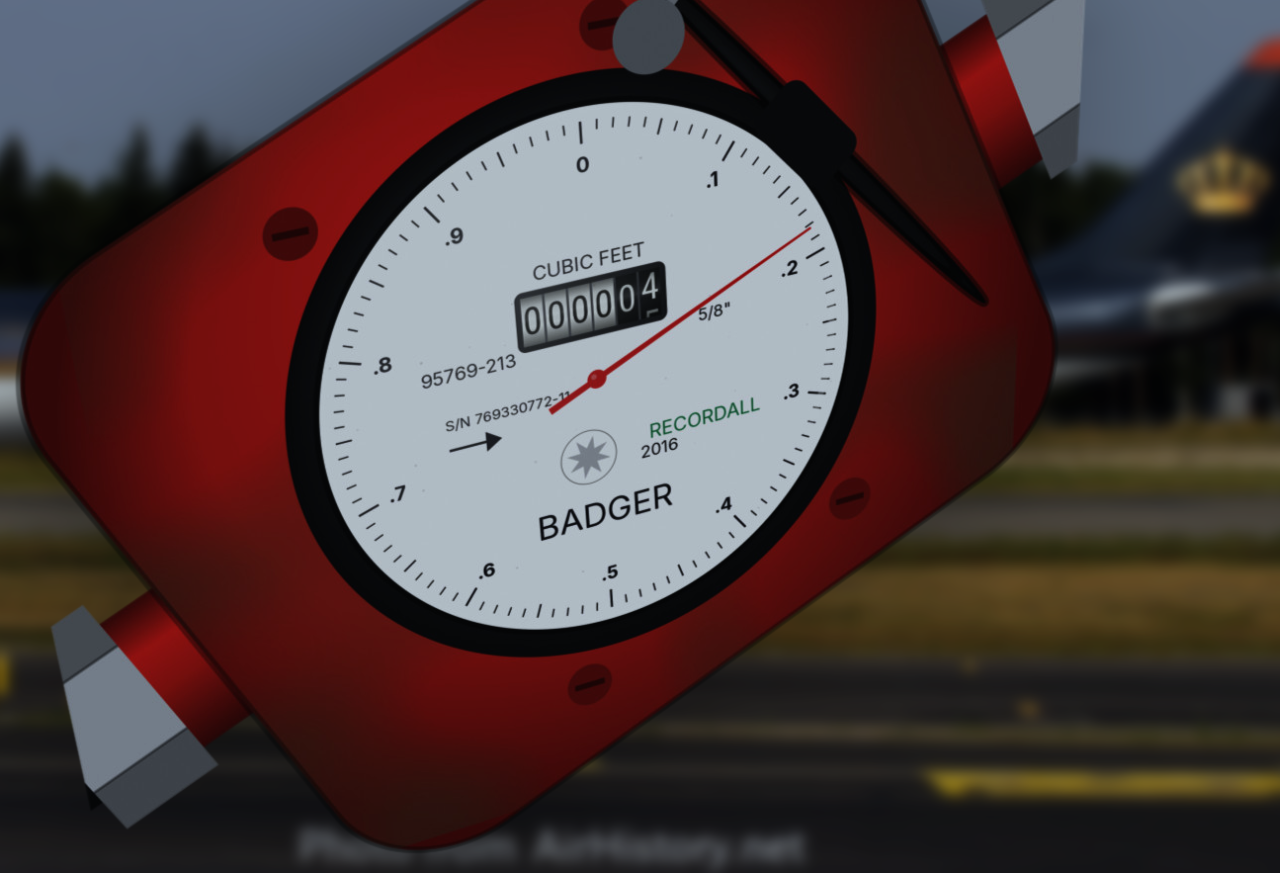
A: 4.18 ft³
